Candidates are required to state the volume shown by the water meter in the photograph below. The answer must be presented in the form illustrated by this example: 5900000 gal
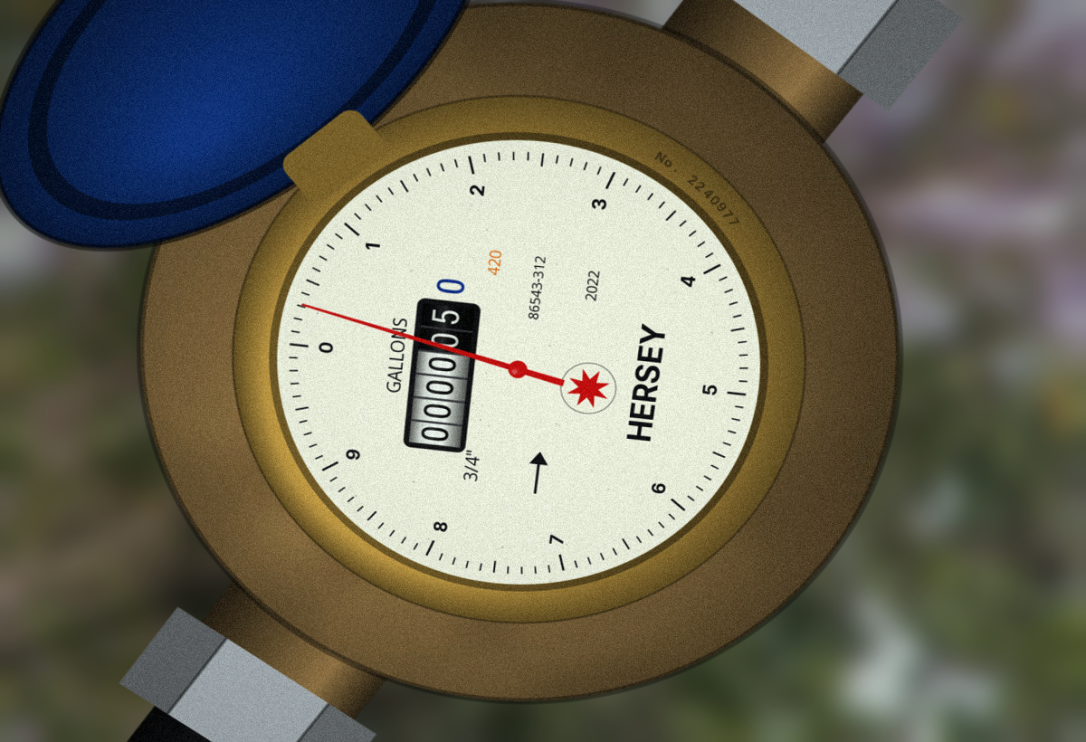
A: 50.3 gal
